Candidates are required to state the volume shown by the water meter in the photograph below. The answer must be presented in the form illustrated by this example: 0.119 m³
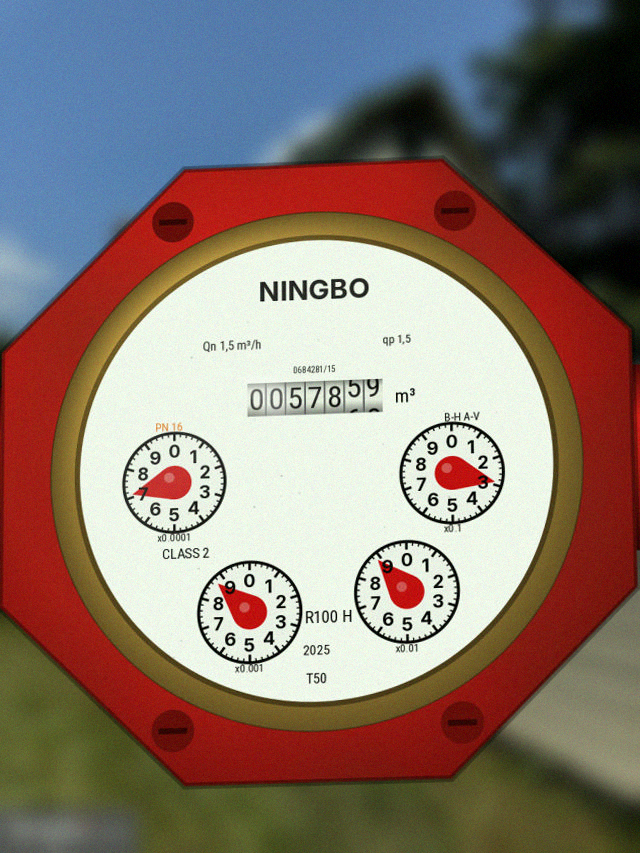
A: 57859.2887 m³
